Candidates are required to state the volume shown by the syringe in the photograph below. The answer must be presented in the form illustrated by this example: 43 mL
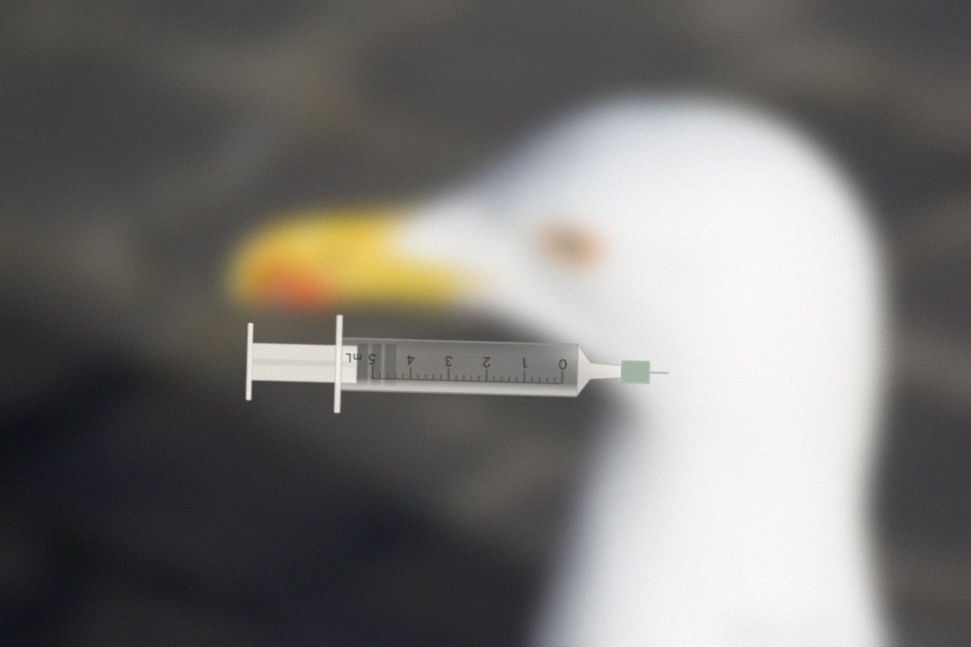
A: 4.4 mL
